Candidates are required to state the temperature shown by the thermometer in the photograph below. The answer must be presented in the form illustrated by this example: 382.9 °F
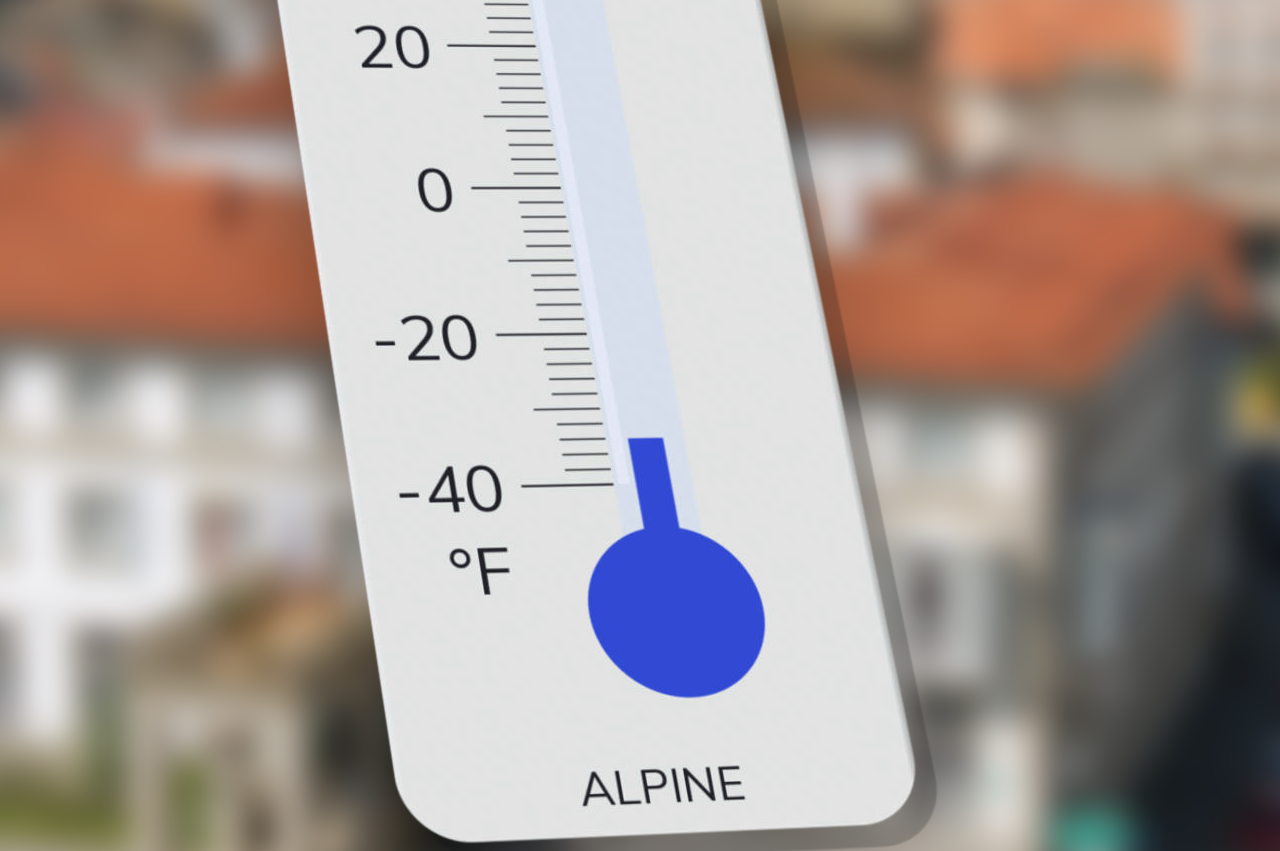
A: -34 °F
